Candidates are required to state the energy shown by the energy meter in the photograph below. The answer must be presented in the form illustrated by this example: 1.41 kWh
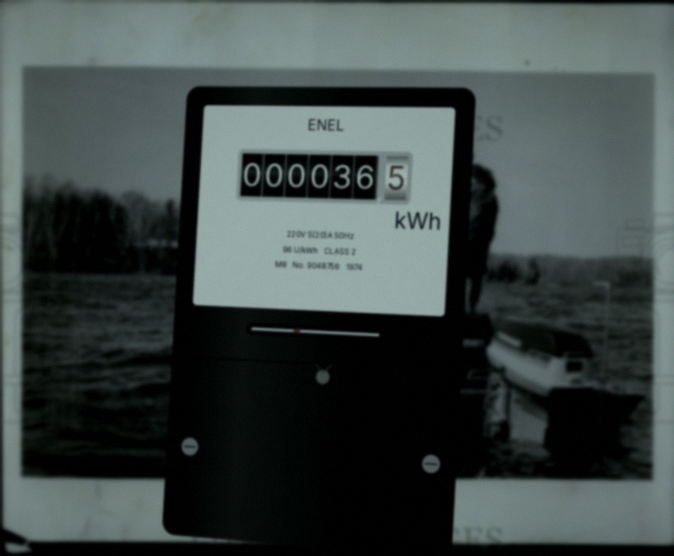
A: 36.5 kWh
